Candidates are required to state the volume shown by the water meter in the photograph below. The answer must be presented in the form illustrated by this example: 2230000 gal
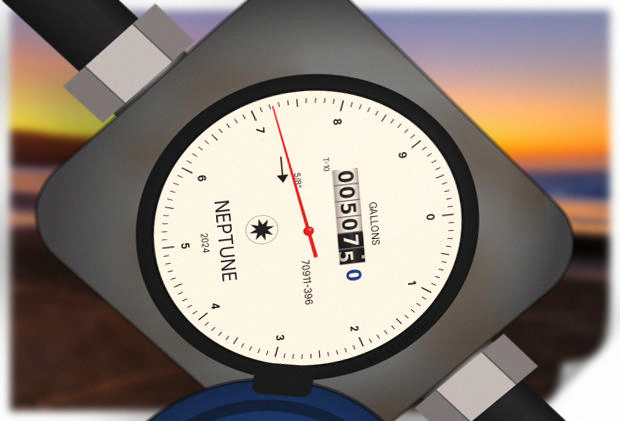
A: 50747.2 gal
